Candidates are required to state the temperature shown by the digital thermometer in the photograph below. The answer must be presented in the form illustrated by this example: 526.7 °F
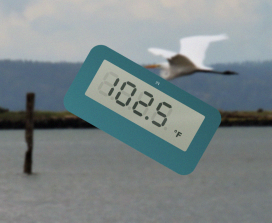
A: 102.5 °F
